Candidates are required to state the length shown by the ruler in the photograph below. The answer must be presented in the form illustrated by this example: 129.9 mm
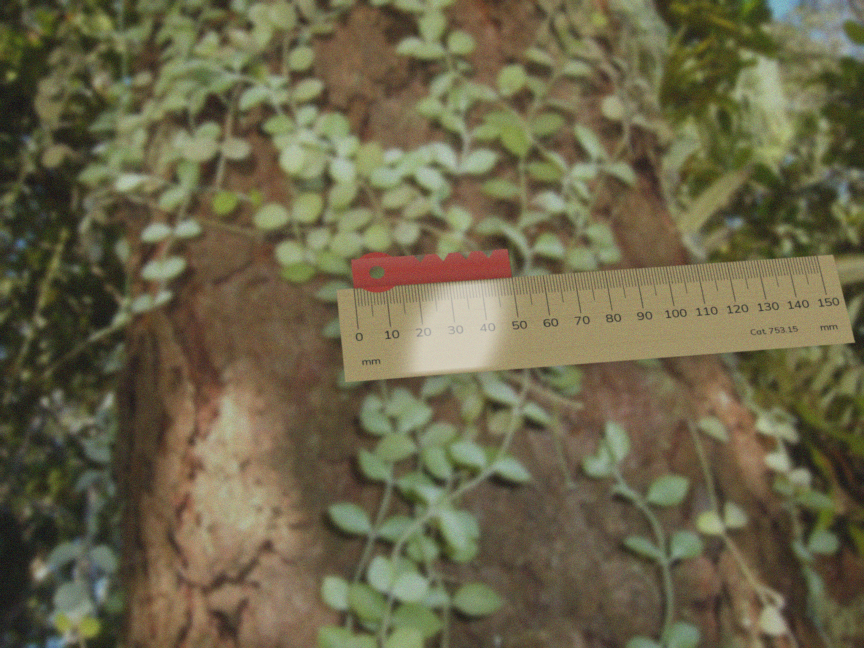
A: 50 mm
